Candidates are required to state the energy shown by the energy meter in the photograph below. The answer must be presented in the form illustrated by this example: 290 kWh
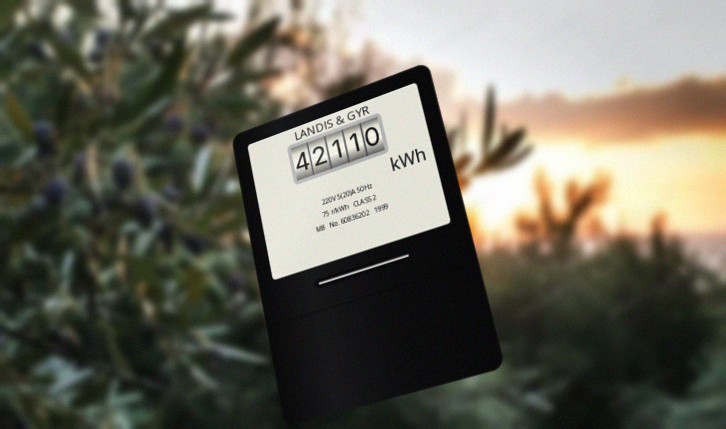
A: 42110 kWh
